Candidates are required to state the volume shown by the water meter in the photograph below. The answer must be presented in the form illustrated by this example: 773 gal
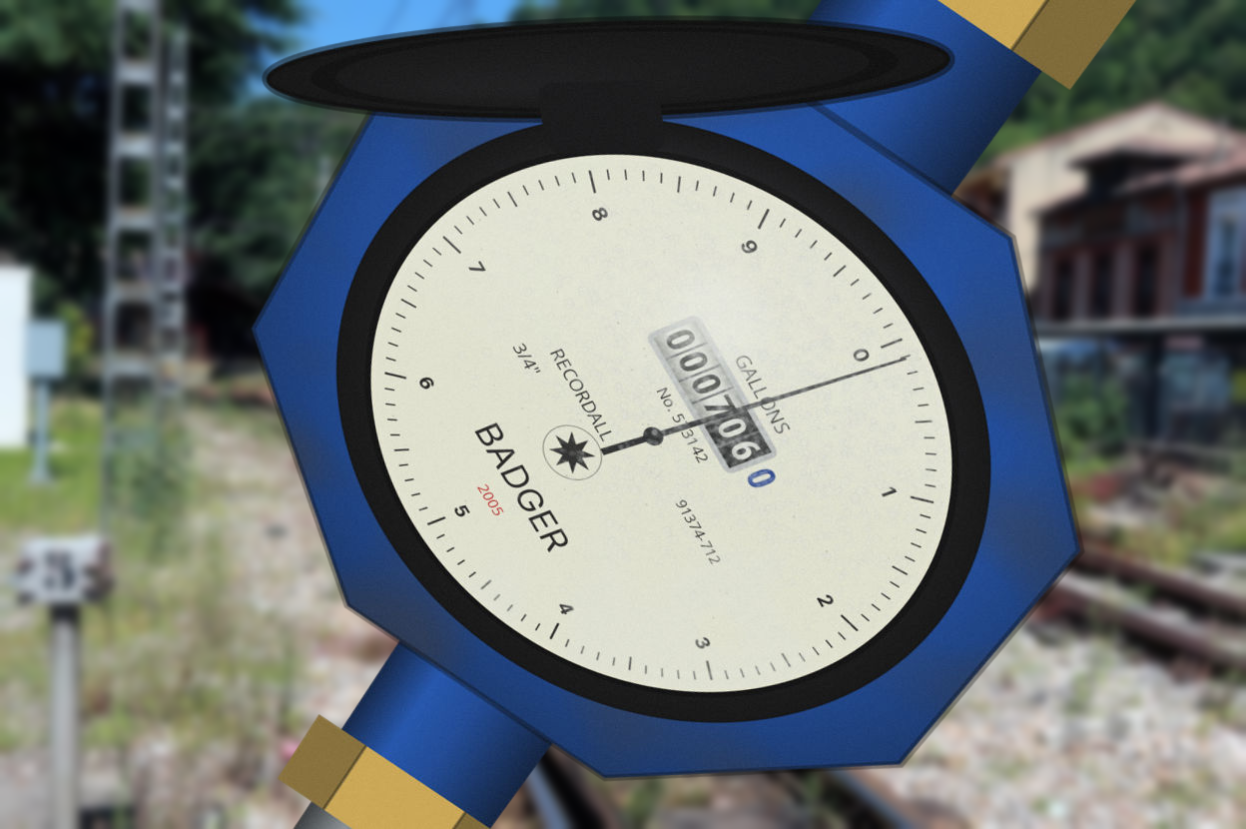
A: 7060.1 gal
